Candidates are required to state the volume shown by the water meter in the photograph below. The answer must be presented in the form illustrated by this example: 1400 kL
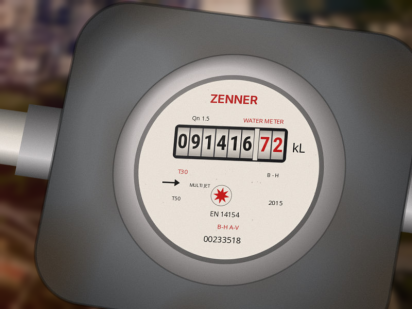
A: 91416.72 kL
